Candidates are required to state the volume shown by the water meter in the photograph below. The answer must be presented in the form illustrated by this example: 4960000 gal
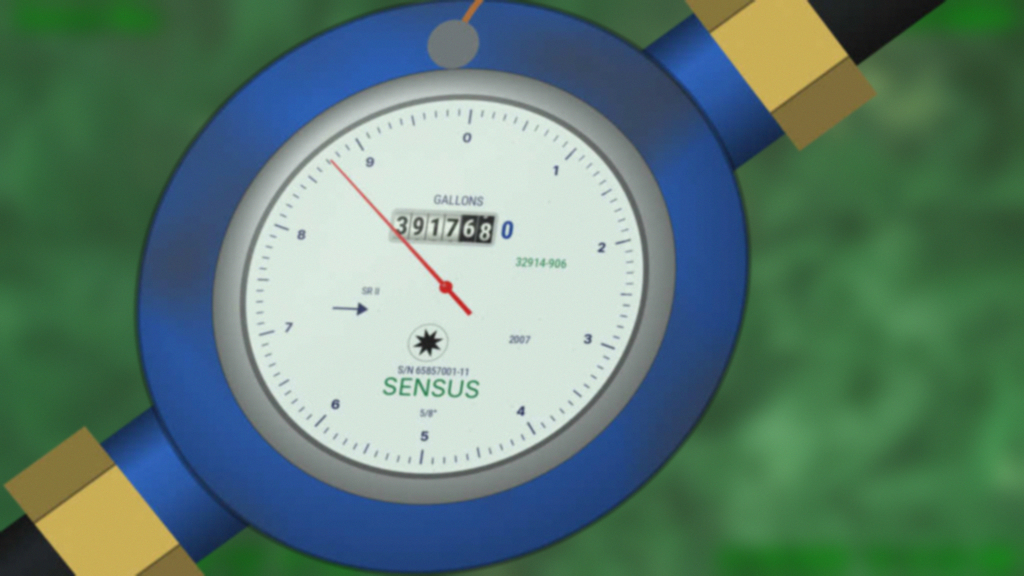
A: 3917678.7 gal
